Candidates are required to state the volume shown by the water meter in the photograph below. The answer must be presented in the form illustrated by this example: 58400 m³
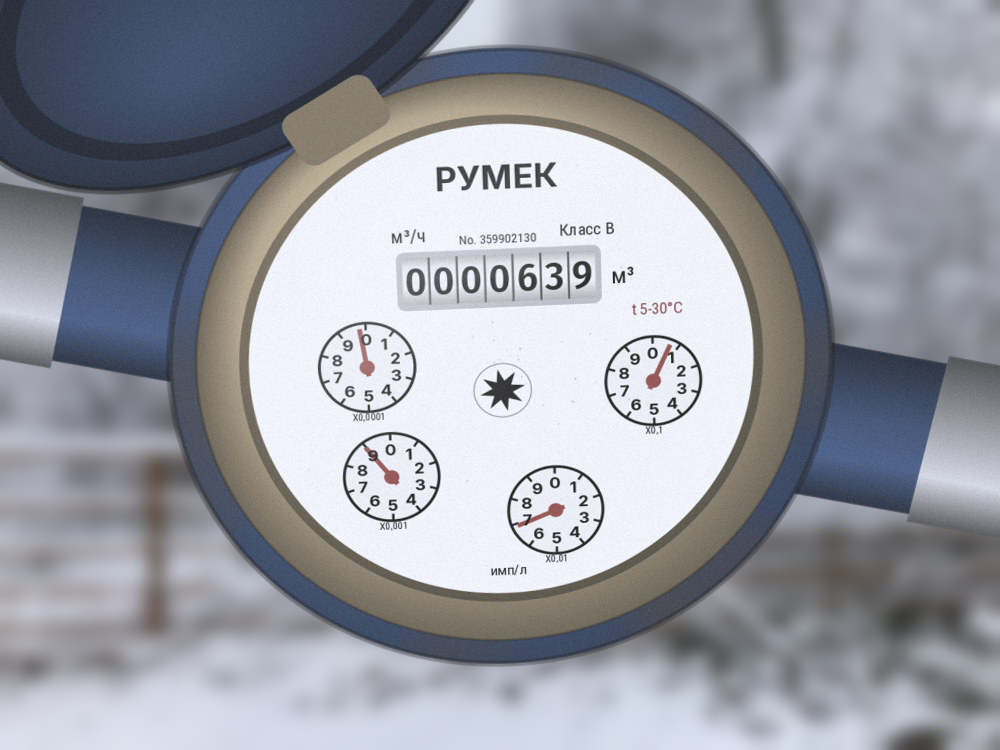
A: 639.0689 m³
